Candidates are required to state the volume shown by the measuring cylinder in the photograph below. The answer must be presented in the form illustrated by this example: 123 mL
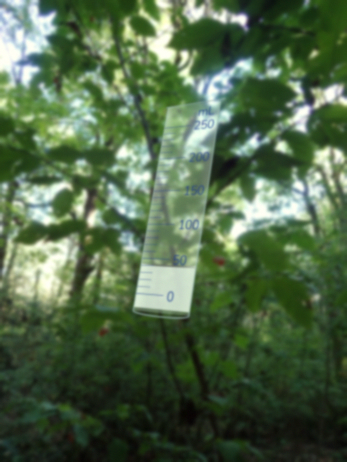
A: 40 mL
